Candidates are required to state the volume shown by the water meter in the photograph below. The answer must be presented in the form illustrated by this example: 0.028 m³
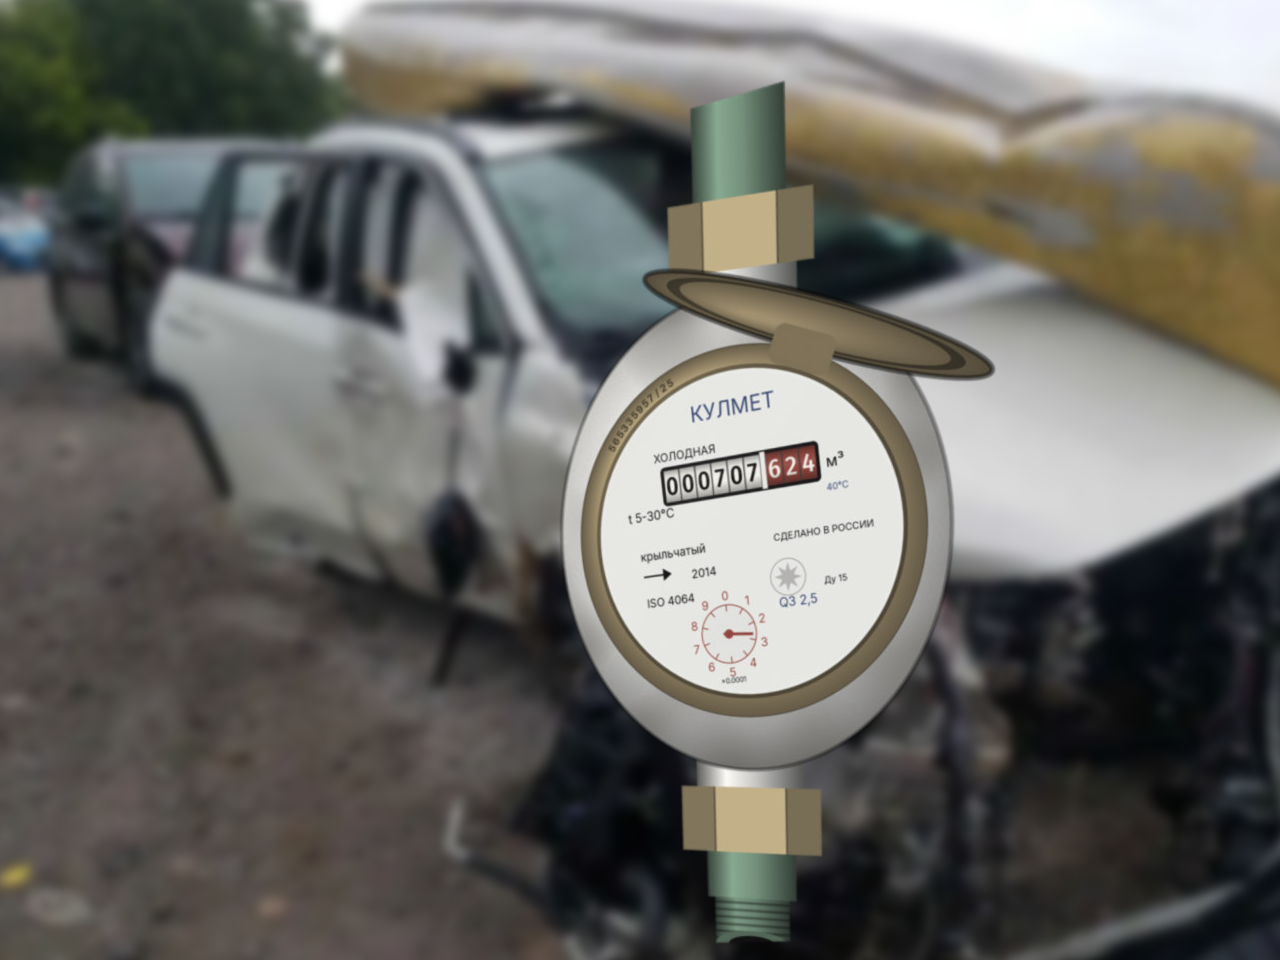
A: 707.6242 m³
